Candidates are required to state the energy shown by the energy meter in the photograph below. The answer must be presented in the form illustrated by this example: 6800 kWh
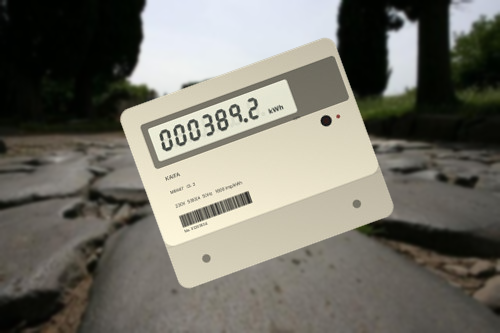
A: 389.2 kWh
